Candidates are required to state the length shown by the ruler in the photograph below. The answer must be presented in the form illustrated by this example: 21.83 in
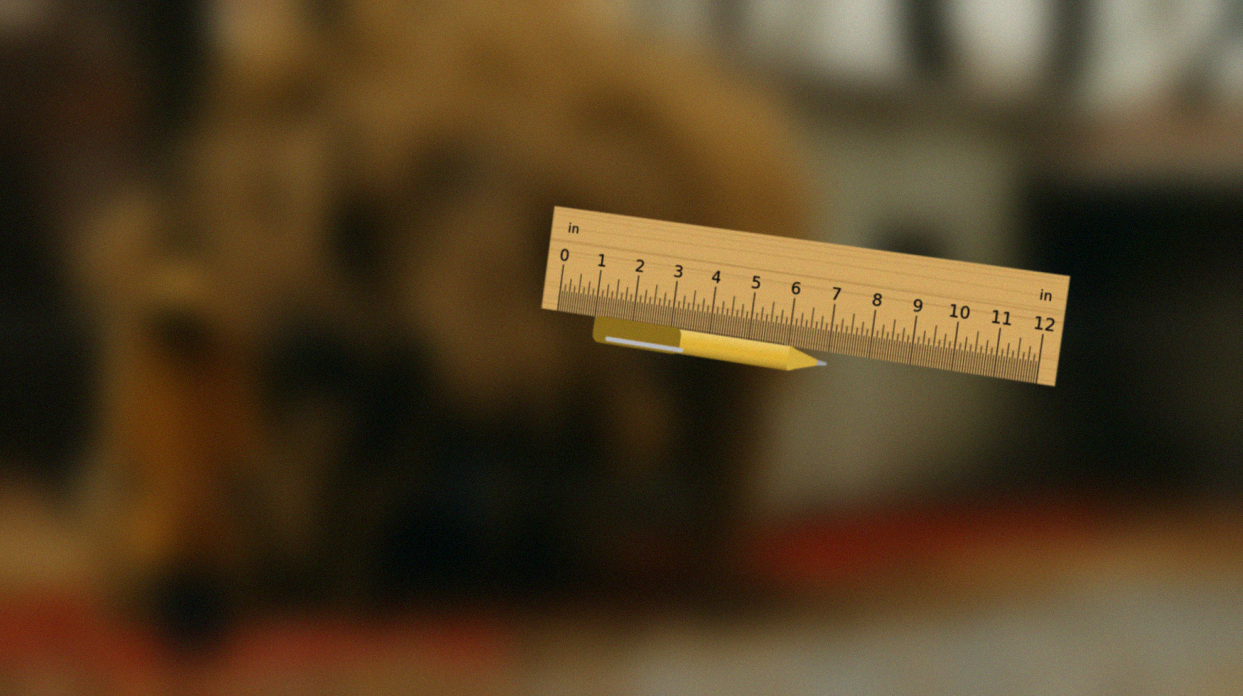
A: 6 in
